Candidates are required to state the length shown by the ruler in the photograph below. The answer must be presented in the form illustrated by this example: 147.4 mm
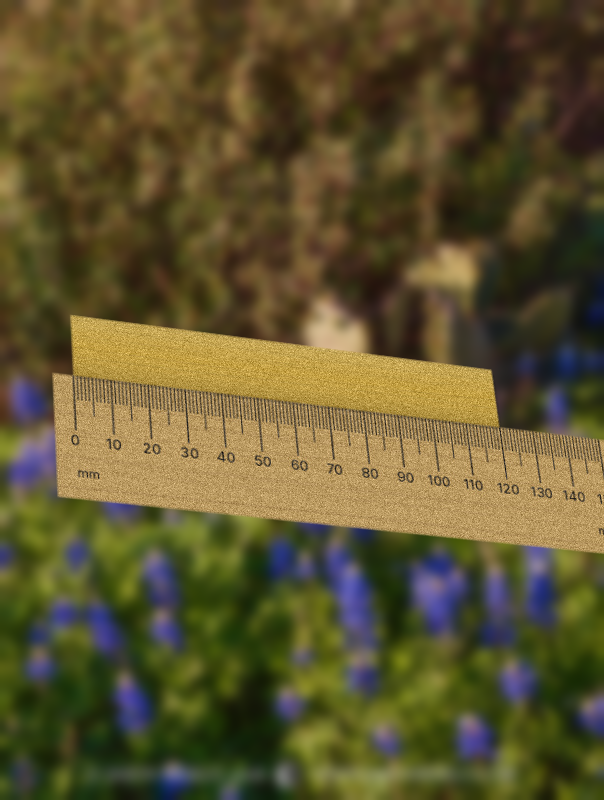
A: 120 mm
